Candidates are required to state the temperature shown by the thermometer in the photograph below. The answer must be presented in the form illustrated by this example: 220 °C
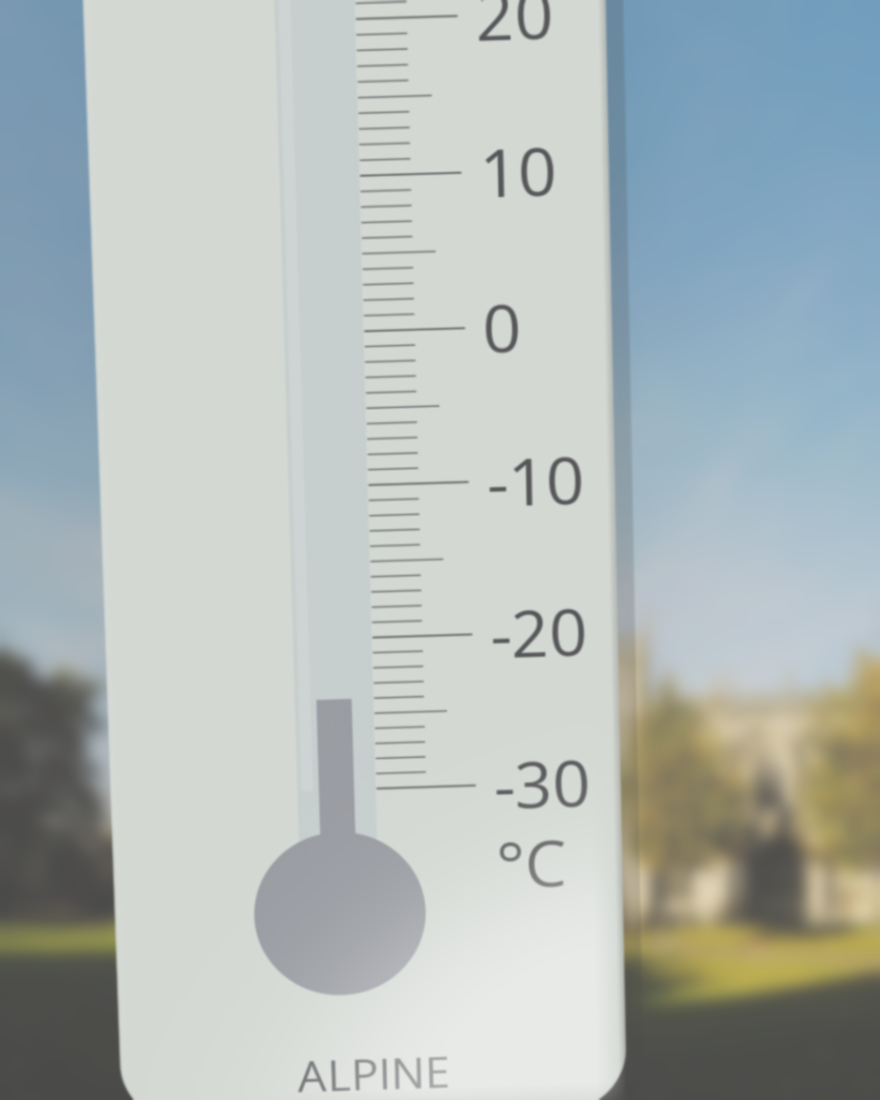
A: -24 °C
